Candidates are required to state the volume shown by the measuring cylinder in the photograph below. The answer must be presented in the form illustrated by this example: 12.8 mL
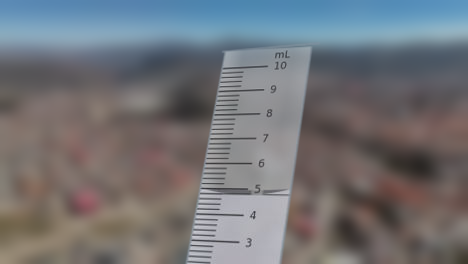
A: 4.8 mL
